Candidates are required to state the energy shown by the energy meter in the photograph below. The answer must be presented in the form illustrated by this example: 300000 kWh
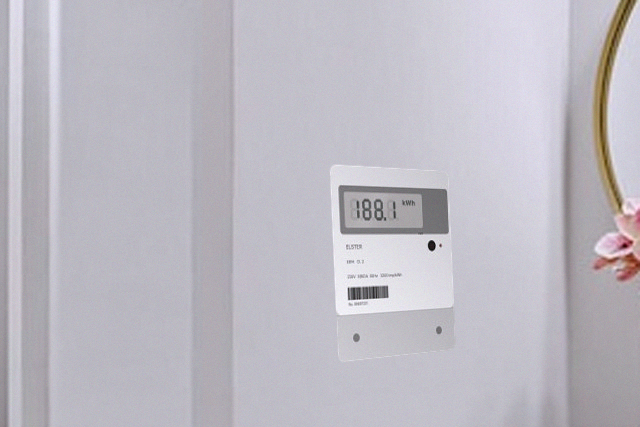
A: 188.1 kWh
